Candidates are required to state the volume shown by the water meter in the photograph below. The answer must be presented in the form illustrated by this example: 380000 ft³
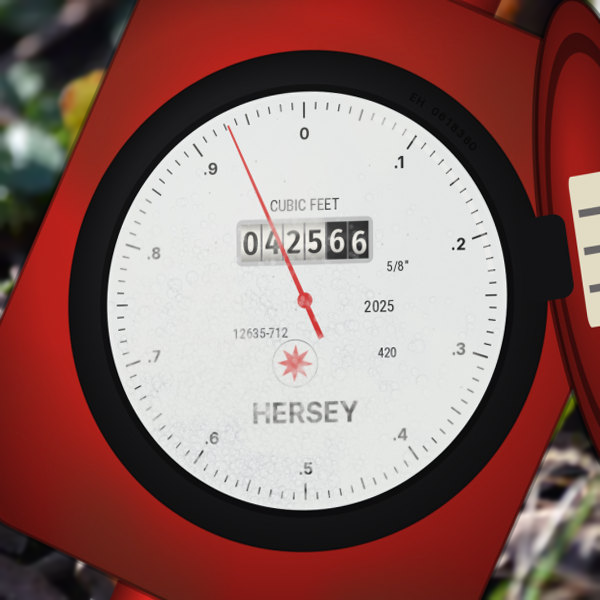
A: 42565.93 ft³
